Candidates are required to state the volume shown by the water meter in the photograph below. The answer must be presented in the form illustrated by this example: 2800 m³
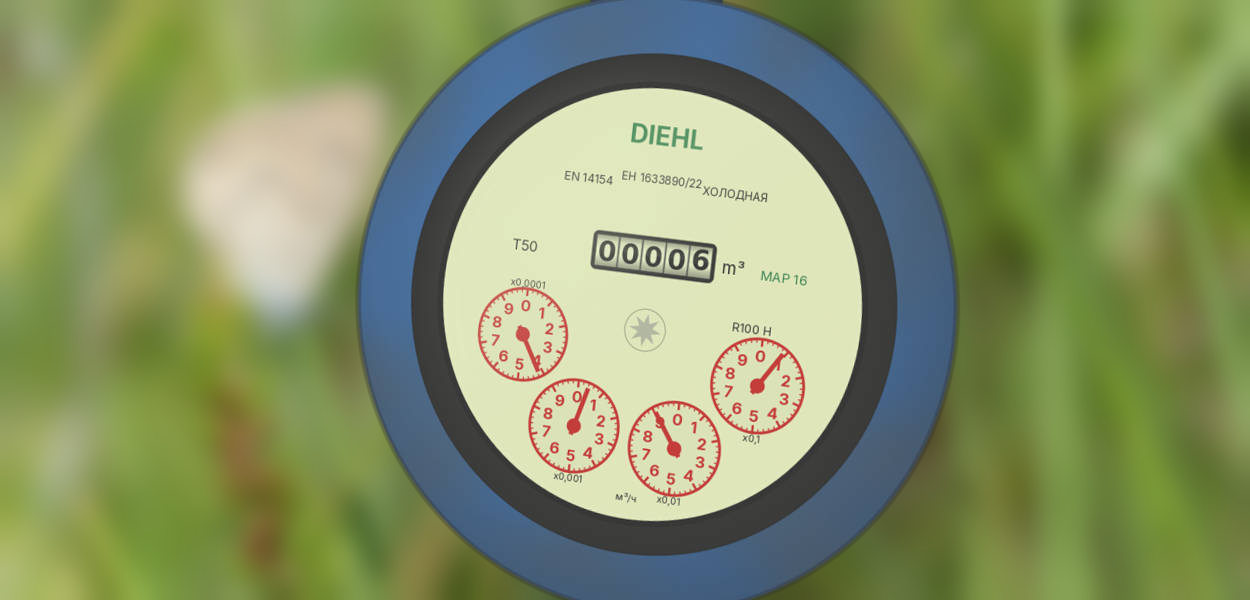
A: 6.0904 m³
